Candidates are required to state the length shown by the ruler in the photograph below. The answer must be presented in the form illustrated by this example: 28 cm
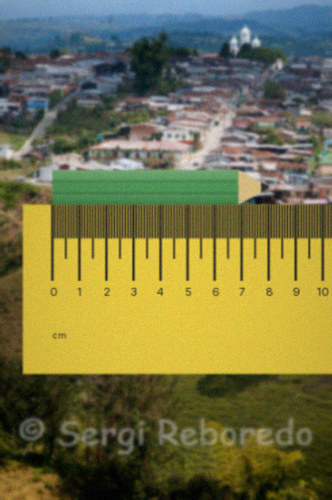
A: 8 cm
